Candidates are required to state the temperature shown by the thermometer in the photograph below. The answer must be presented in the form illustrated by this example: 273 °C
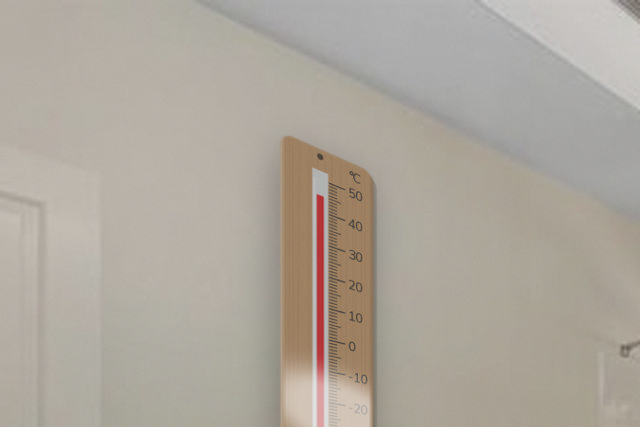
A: 45 °C
